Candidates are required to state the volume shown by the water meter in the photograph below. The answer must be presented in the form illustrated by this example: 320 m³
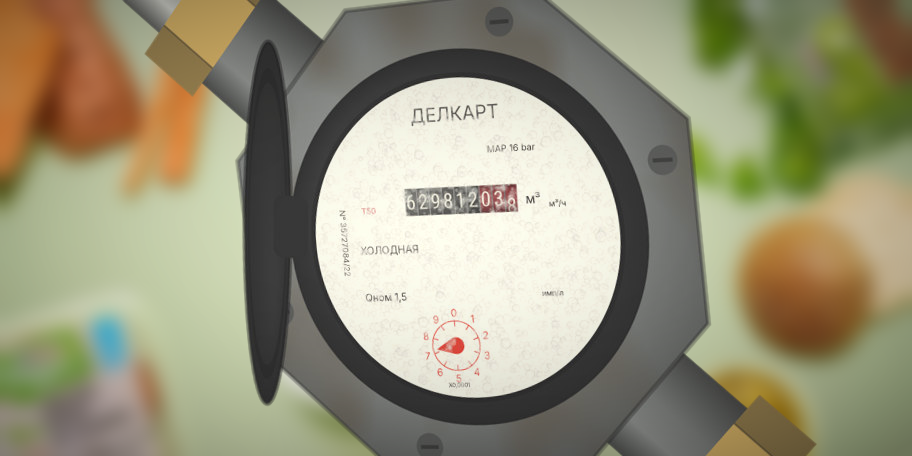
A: 629812.0377 m³
